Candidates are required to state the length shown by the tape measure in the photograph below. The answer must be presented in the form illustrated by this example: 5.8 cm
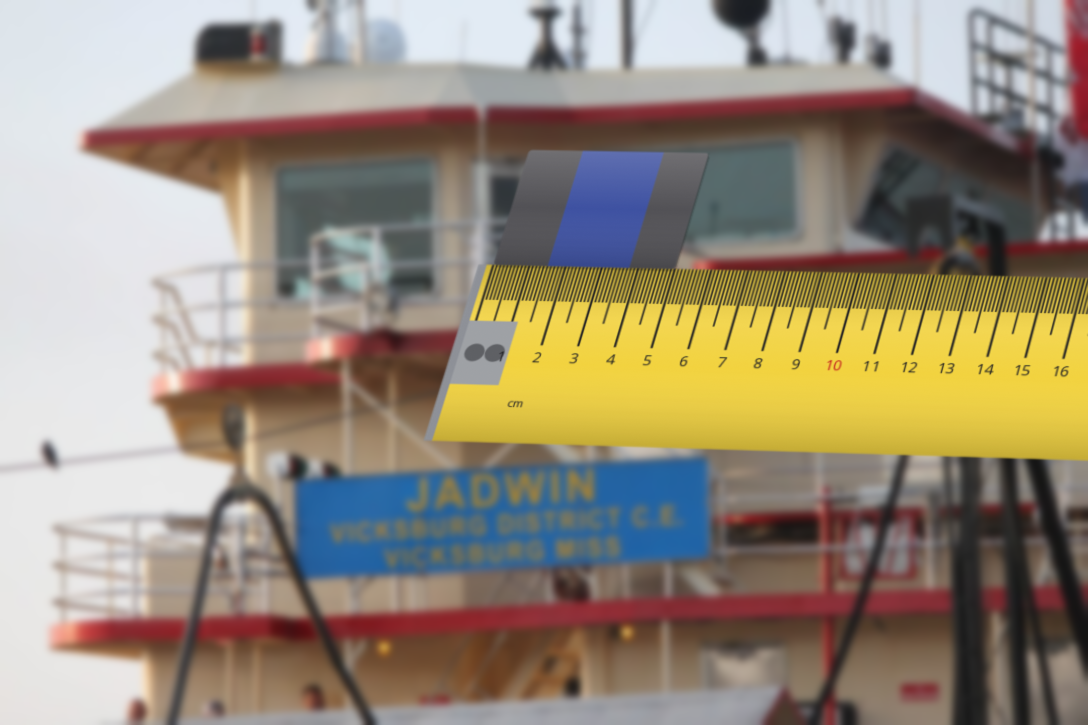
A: 5 cm
